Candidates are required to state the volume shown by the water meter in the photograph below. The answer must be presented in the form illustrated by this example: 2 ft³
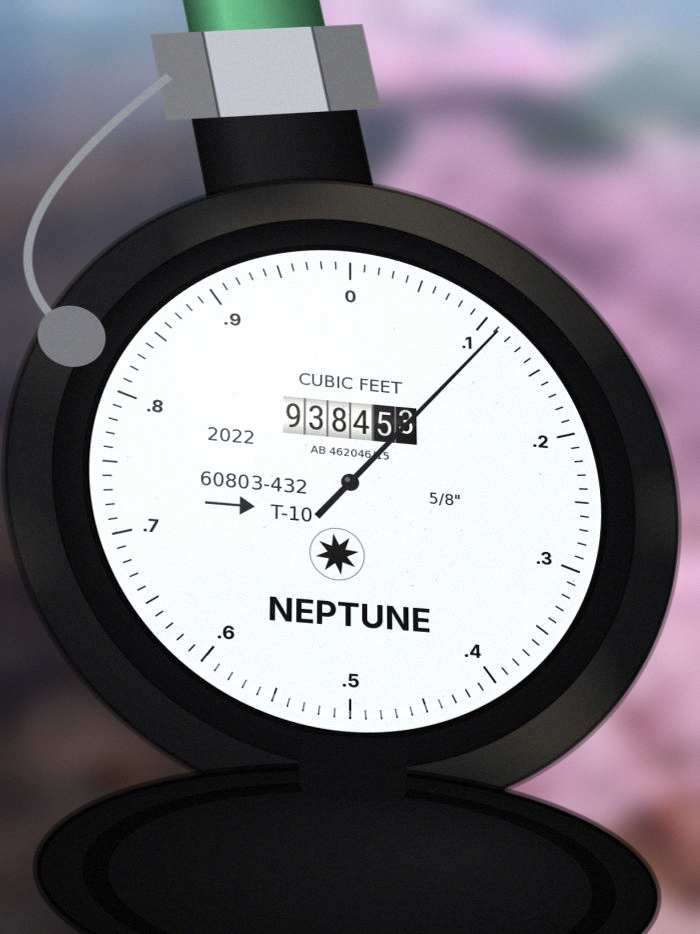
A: 938453.11 ft³
